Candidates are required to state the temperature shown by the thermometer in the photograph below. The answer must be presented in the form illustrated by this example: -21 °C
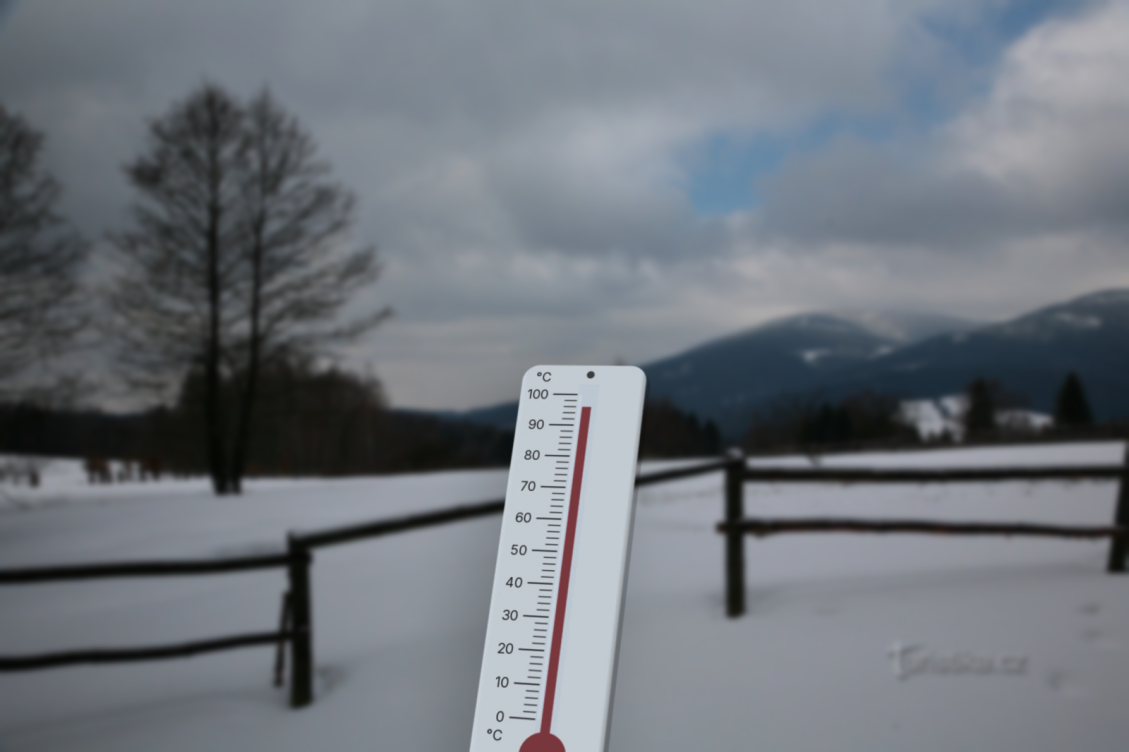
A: 96 °C
